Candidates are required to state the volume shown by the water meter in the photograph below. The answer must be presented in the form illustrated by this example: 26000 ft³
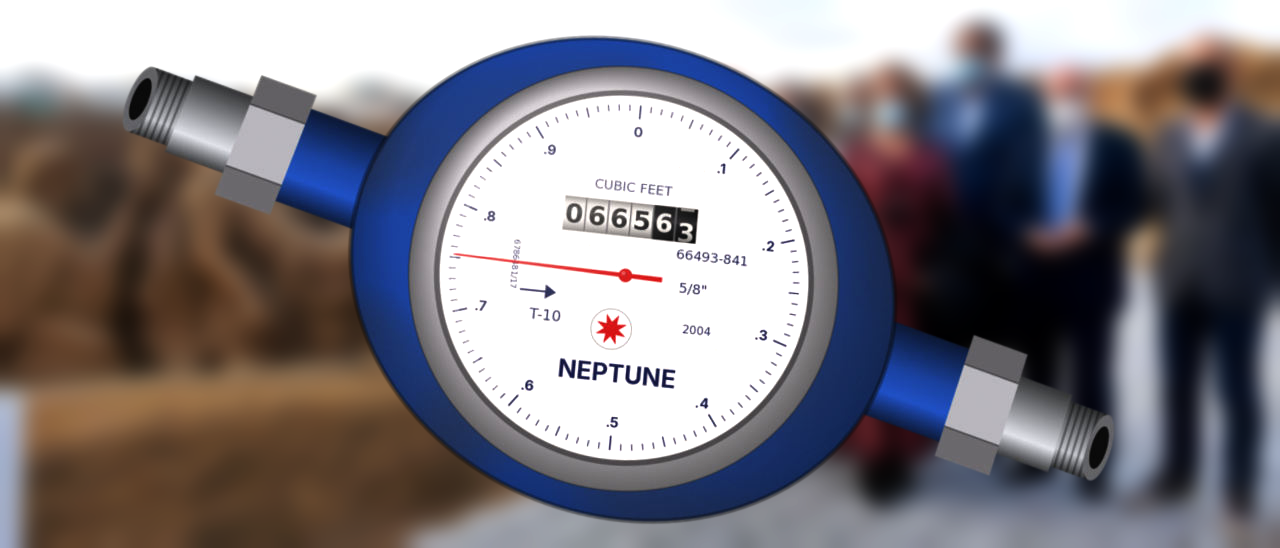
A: 66562.75 ft³
